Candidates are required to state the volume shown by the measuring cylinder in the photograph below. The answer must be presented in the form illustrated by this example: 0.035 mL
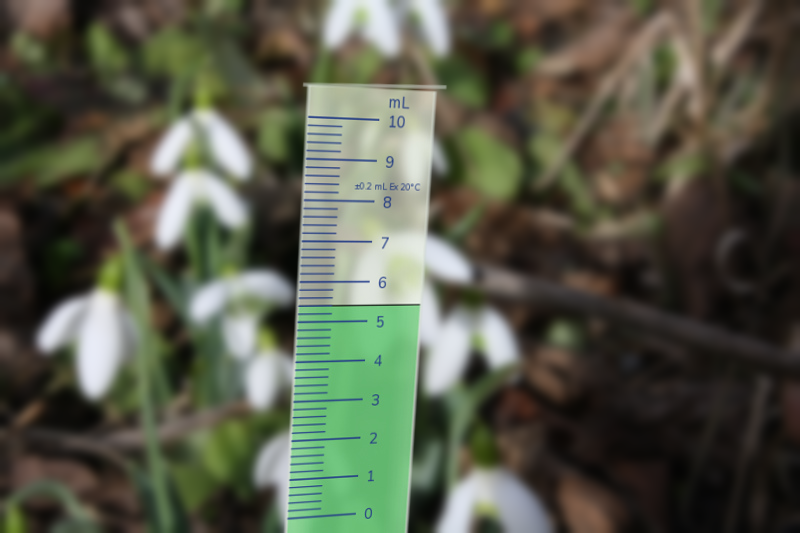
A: 5.4 mL
